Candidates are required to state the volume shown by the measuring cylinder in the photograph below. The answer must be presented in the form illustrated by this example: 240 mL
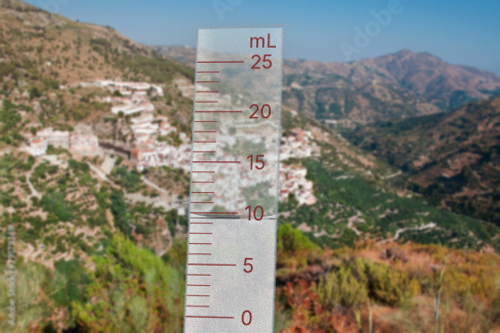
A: 9.5 mL
